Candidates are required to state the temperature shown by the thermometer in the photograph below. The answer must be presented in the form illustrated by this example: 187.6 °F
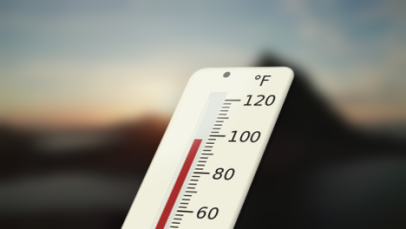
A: 98 °F
